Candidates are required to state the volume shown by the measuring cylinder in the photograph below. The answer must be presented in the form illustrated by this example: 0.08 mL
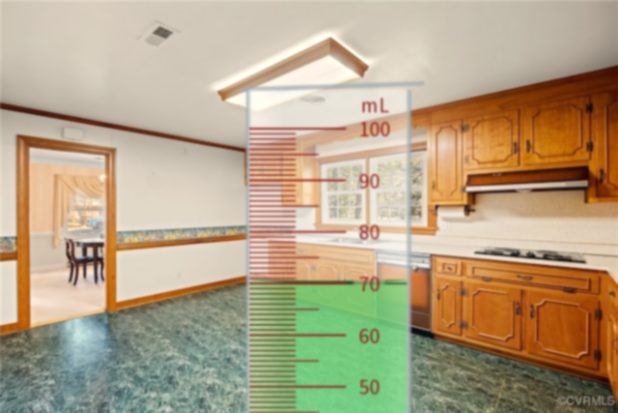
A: 70 mL
